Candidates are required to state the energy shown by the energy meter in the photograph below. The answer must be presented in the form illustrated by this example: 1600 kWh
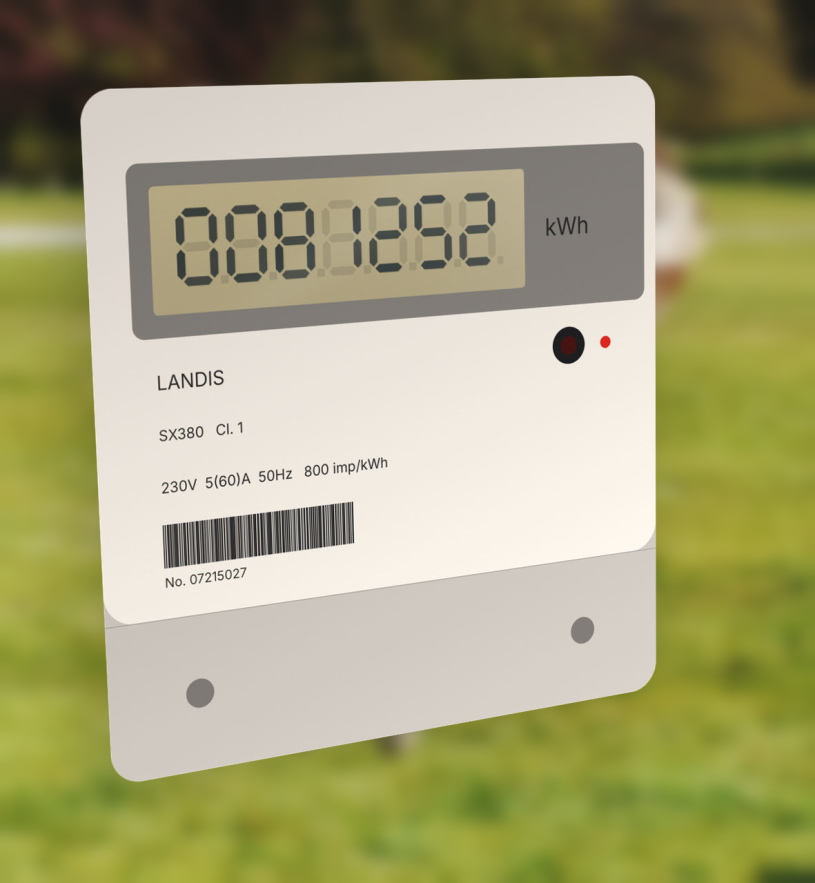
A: 81252 kWh
